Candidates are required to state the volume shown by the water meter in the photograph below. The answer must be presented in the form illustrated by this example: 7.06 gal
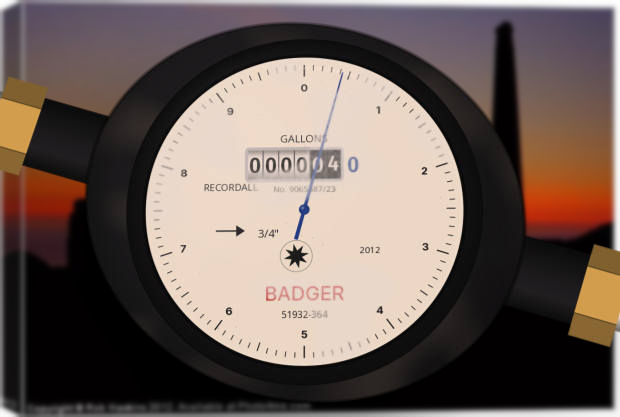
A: 40.4 gal
